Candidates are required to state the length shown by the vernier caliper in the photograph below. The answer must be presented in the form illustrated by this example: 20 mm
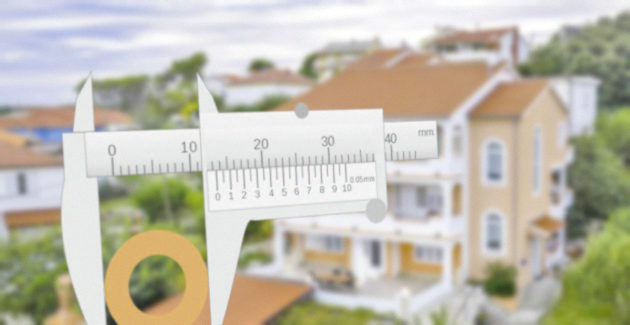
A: 13.5 mm
